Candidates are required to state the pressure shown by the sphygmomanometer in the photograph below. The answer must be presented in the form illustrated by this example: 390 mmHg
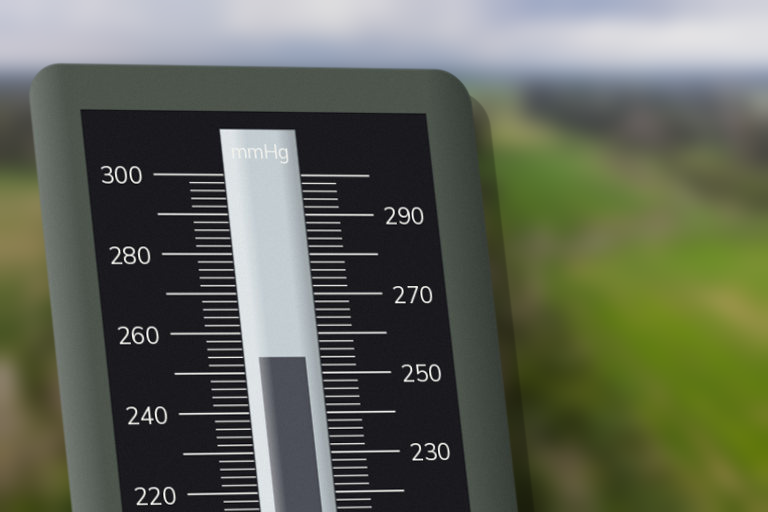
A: 254 mmHg
